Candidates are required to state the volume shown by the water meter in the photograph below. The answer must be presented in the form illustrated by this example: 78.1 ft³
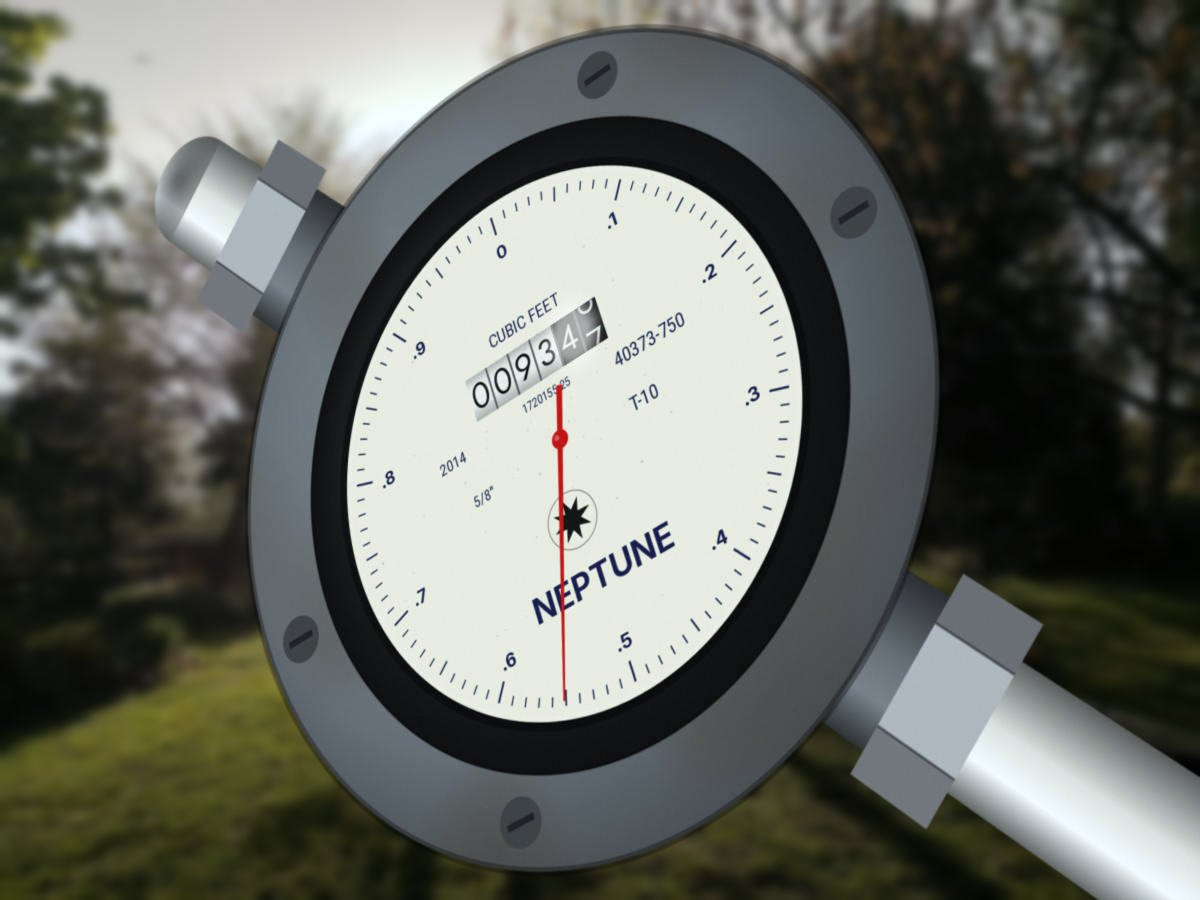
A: 9346.55 ft³
